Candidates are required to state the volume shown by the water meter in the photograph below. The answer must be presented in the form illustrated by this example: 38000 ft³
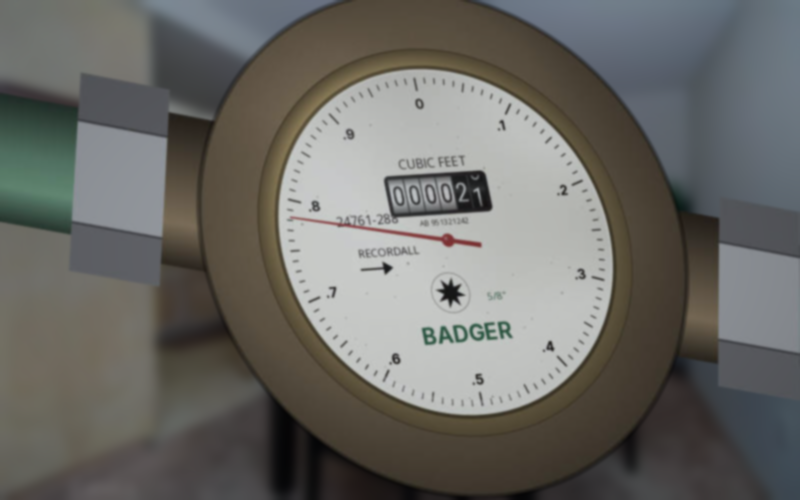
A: 20.78 ft³
